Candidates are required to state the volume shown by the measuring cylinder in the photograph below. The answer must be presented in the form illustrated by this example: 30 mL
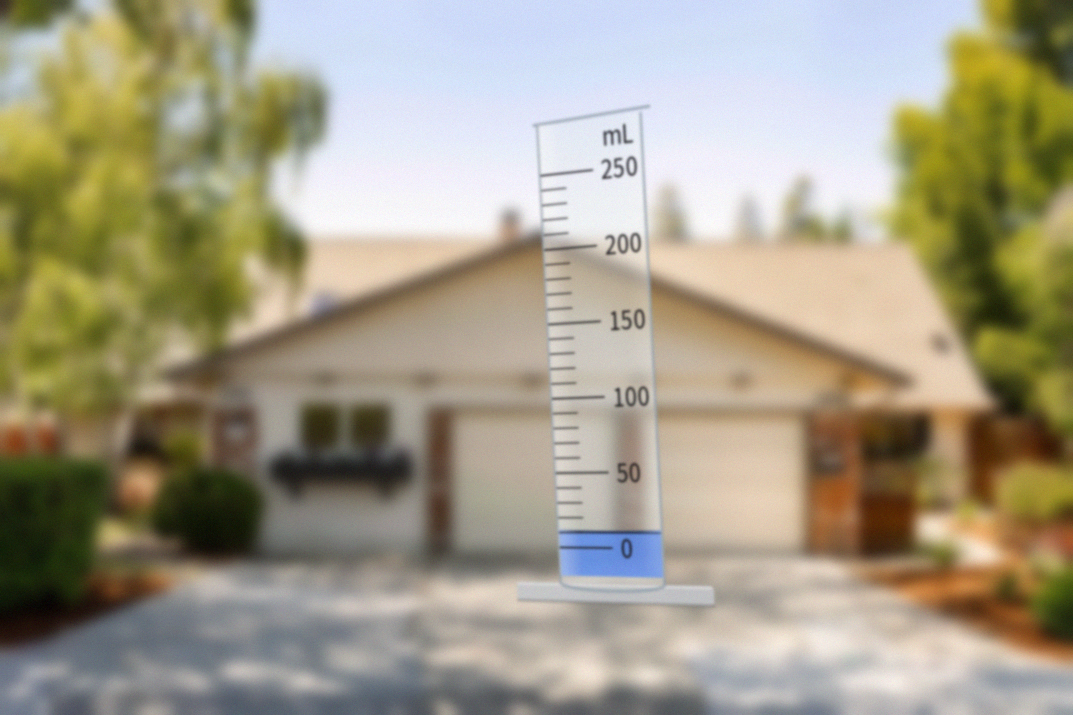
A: 10 mL
